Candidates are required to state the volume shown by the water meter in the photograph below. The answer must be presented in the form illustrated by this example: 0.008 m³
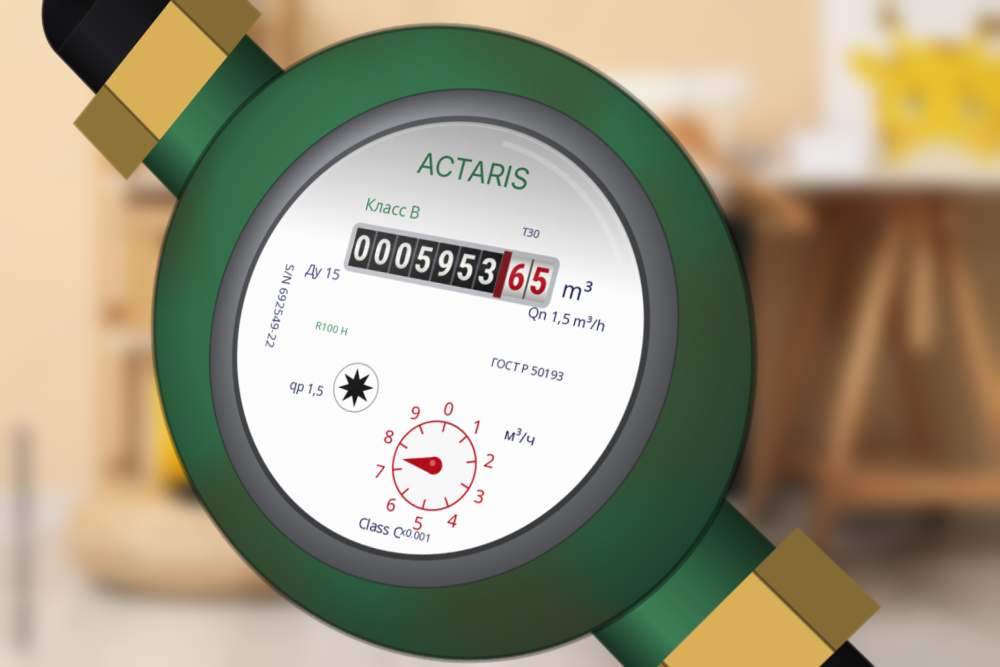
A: 5953.657 m³
